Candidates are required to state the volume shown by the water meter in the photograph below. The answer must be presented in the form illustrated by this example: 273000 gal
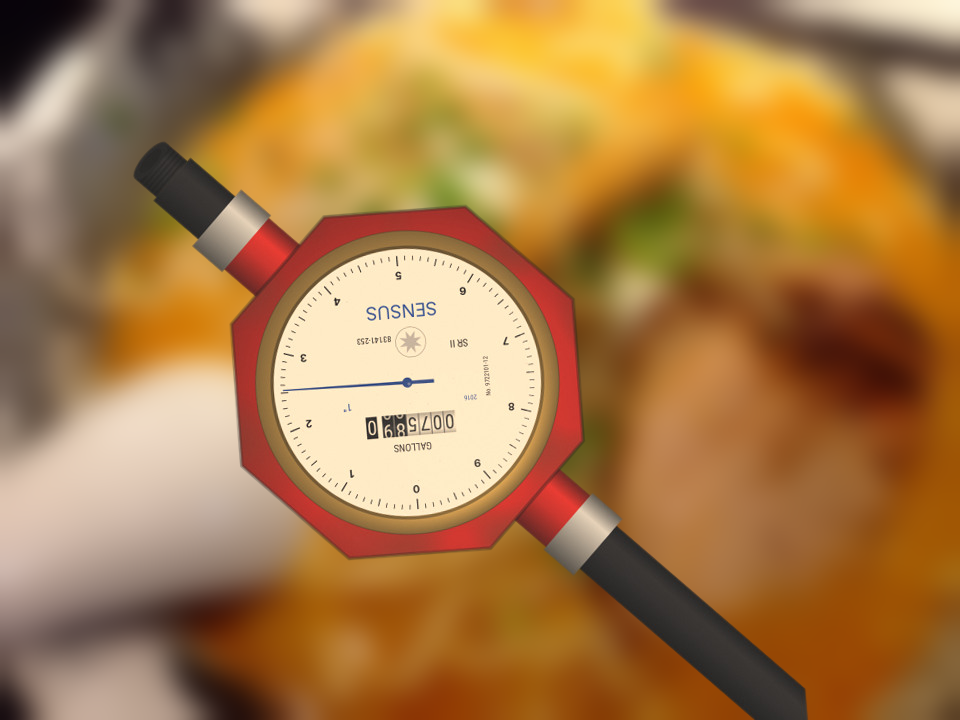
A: 75892.5 gal
